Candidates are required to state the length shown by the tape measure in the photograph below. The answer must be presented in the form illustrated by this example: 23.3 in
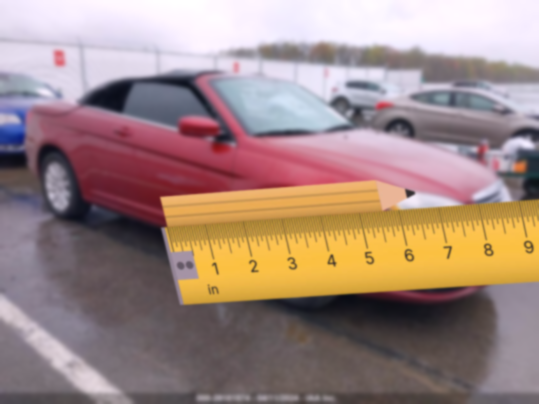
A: 6.5 in
